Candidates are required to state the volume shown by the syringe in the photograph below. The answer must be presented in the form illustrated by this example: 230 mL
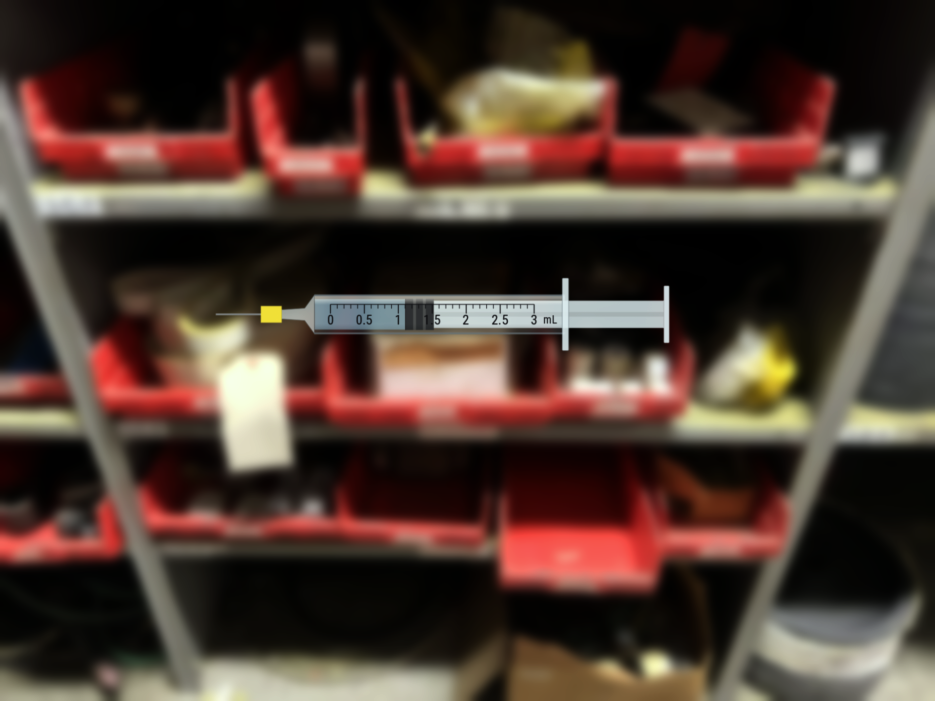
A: 1.1 mL
